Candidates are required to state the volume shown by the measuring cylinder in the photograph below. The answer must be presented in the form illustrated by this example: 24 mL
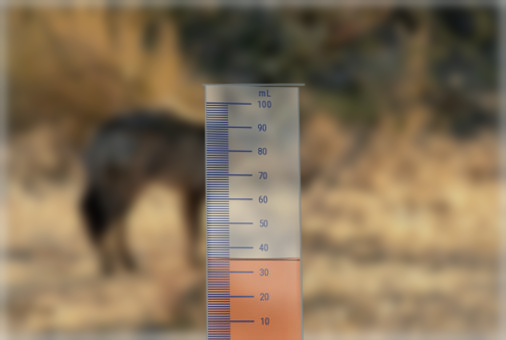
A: 35 mL
